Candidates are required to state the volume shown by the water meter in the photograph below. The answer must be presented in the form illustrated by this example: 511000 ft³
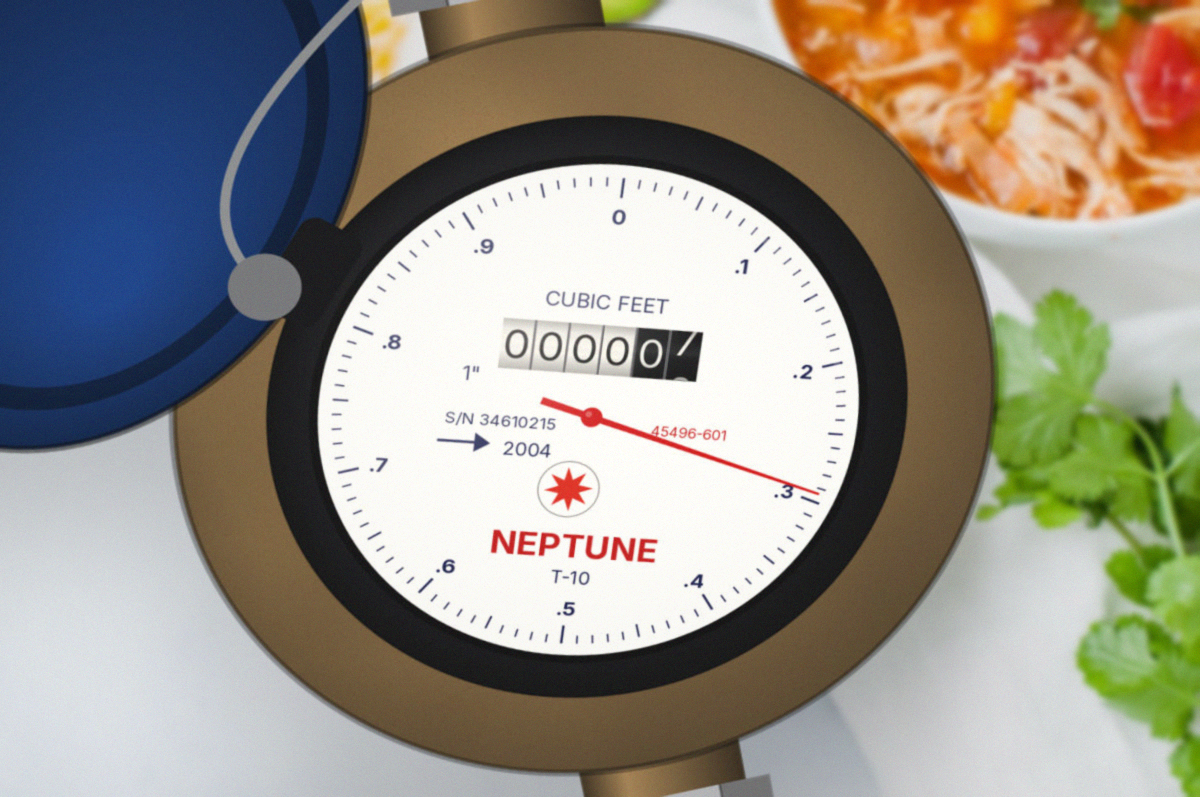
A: 7.29 ft³
